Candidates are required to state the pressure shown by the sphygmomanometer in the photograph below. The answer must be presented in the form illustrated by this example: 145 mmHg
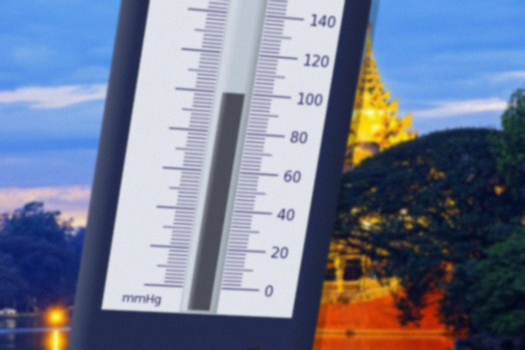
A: 100 mmHg
